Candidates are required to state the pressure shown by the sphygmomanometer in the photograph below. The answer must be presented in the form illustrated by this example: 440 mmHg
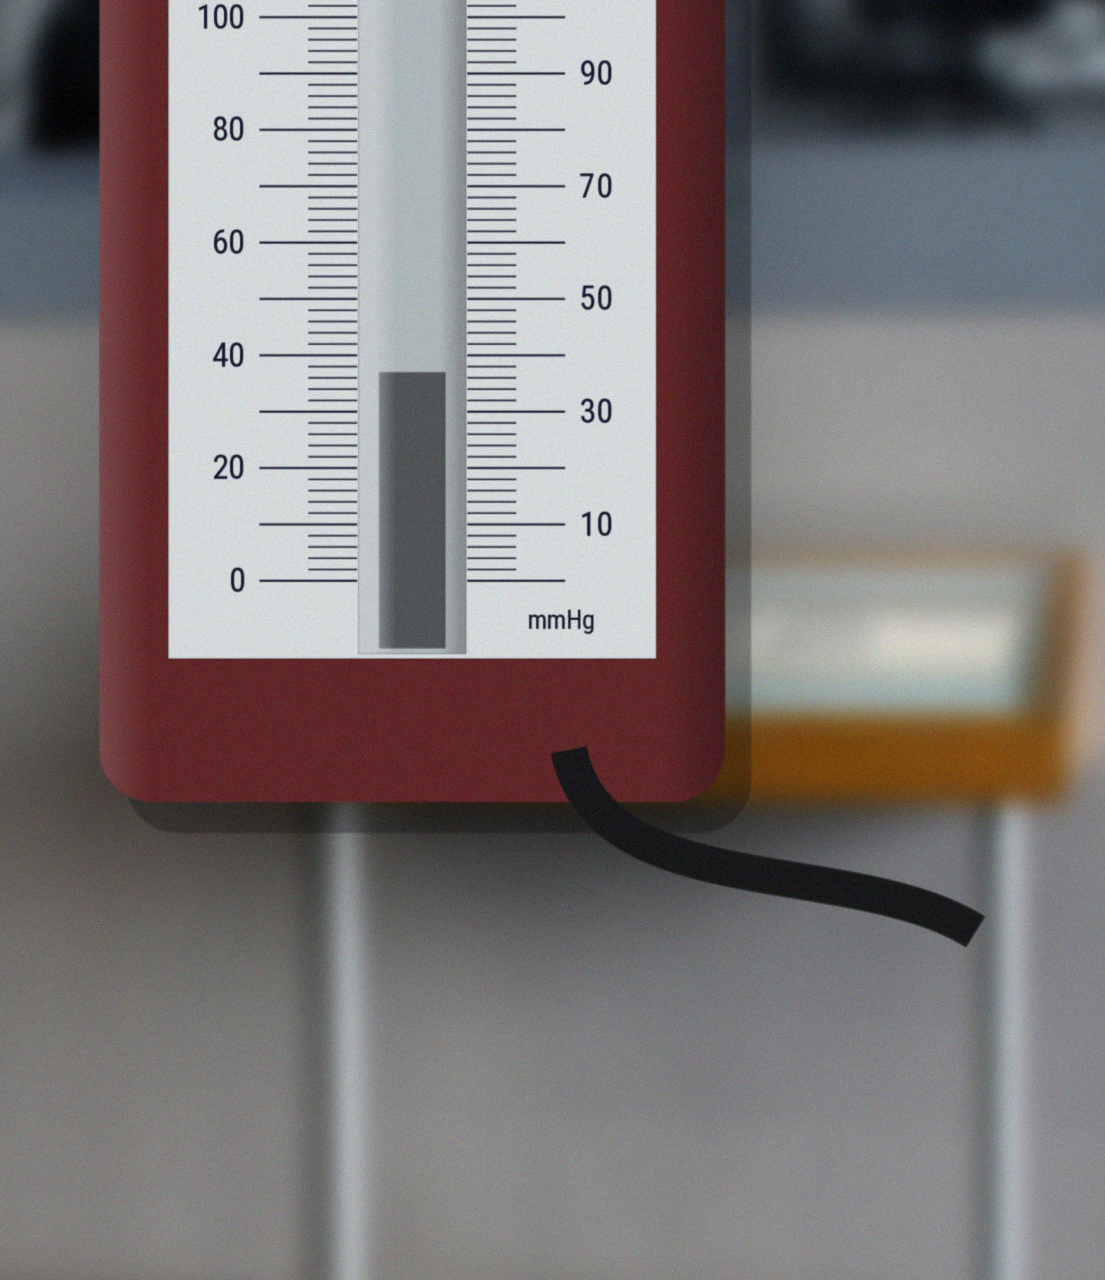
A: 37 mmHg
